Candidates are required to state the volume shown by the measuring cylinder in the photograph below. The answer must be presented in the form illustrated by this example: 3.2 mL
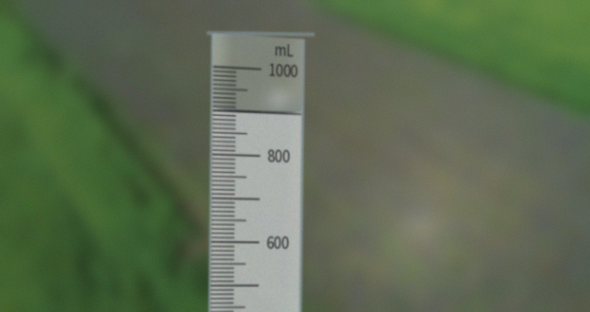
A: 900 mL
